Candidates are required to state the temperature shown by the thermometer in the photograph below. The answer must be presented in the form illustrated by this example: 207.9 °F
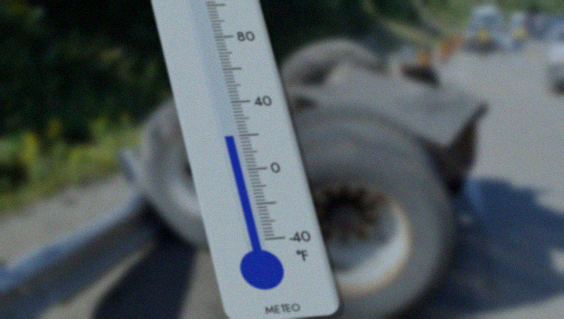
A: 20 °F
